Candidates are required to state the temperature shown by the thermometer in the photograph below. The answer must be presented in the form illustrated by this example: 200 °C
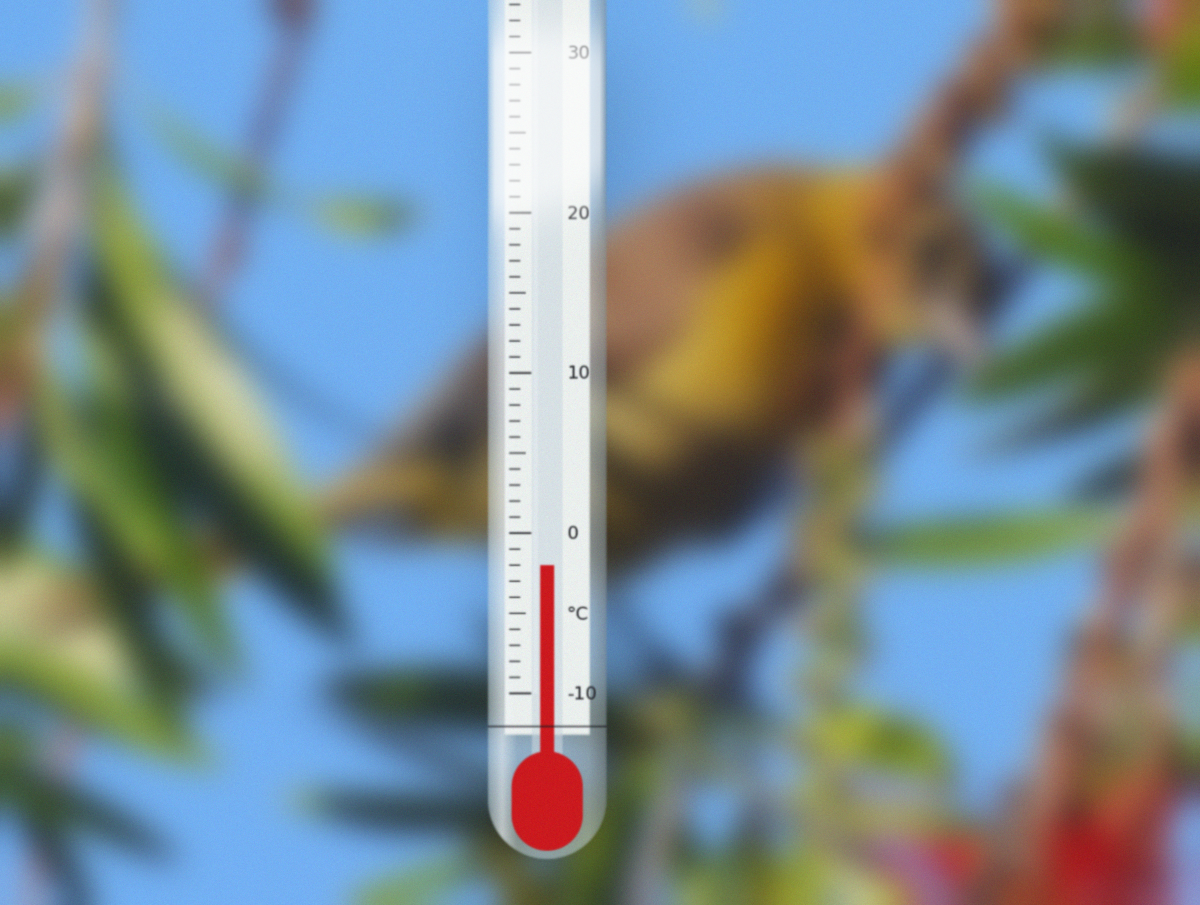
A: -2 °C
